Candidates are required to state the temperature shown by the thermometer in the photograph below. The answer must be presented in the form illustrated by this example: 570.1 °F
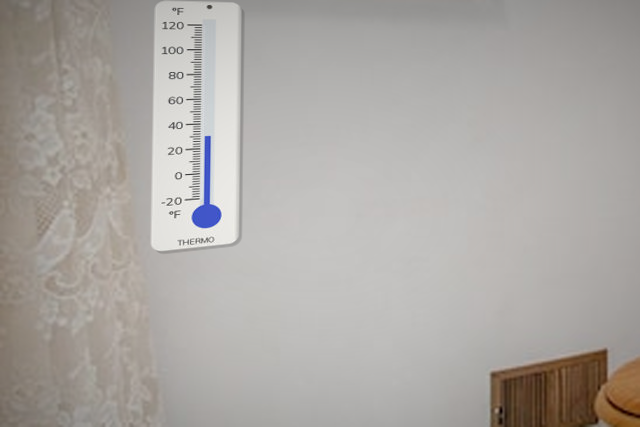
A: 30 °F
